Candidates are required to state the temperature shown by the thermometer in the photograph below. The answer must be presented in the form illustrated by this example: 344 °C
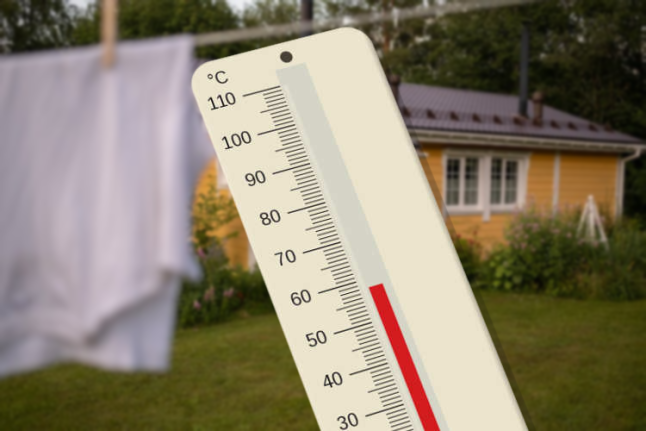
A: 58 °C
